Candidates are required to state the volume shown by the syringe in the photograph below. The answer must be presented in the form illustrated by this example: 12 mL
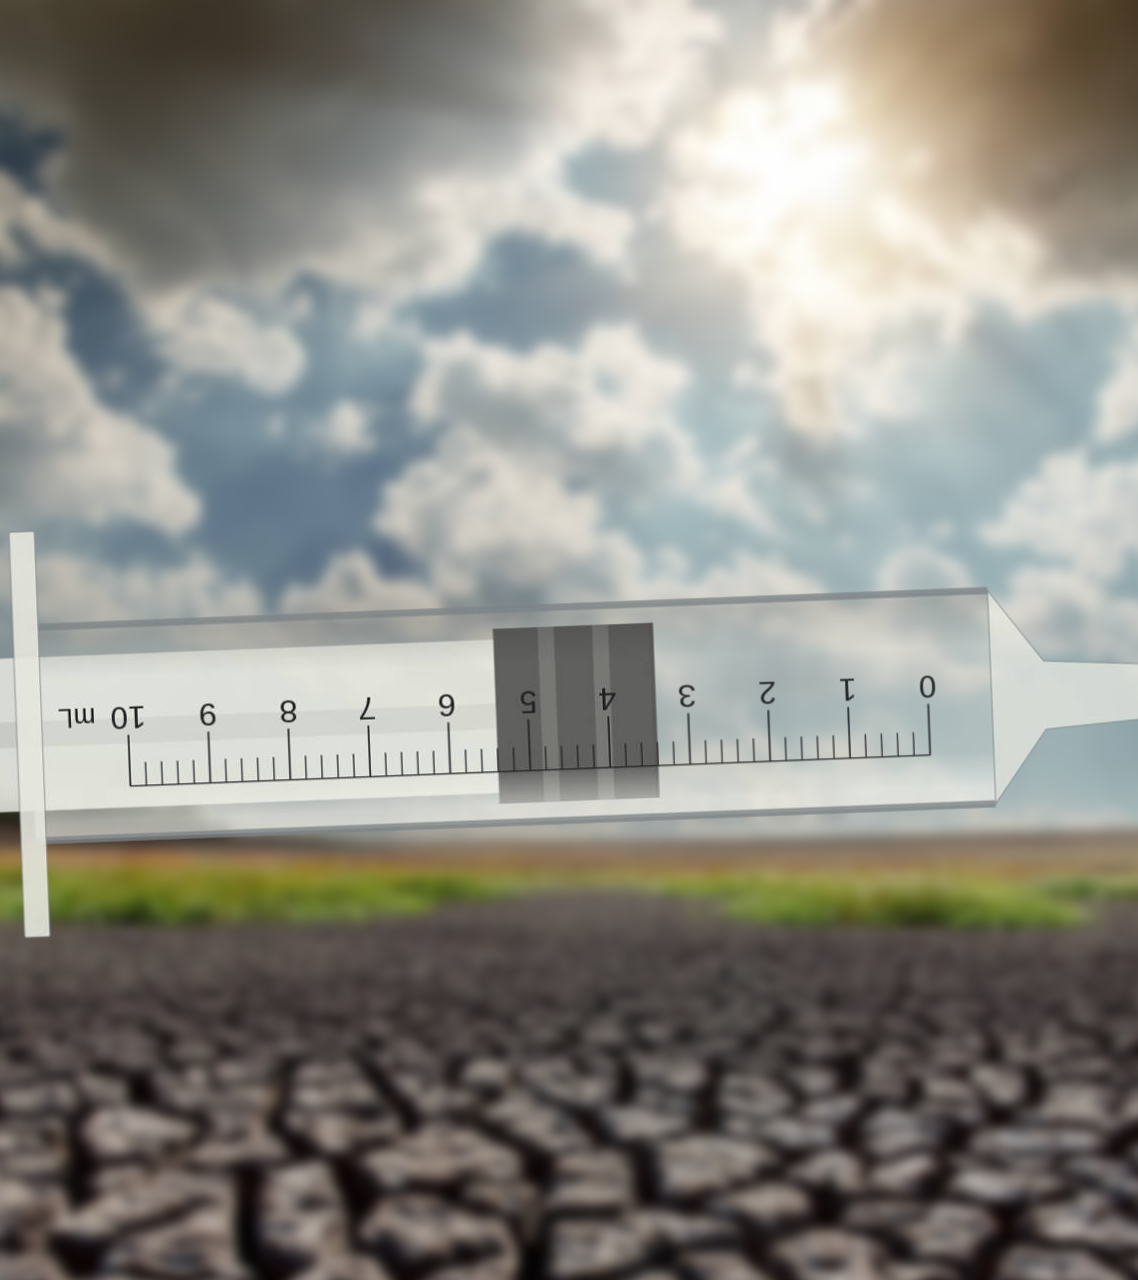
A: 3.4 mL
